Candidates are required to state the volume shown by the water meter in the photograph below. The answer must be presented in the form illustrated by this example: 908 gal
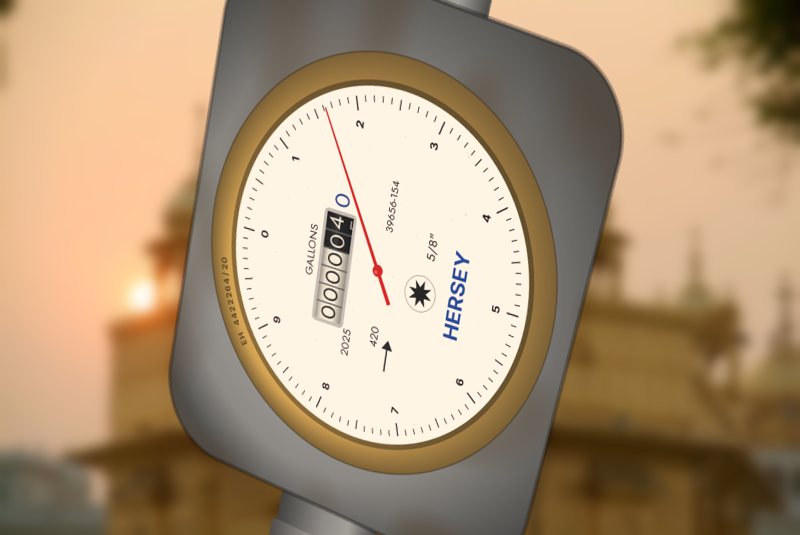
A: 41.6 gal
